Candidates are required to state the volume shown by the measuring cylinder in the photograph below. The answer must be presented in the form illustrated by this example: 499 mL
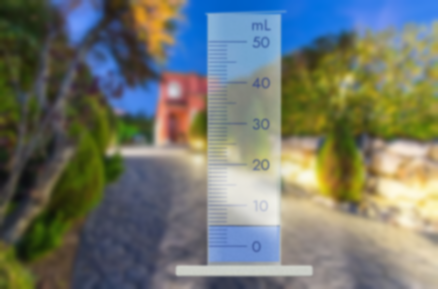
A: 5 mL
